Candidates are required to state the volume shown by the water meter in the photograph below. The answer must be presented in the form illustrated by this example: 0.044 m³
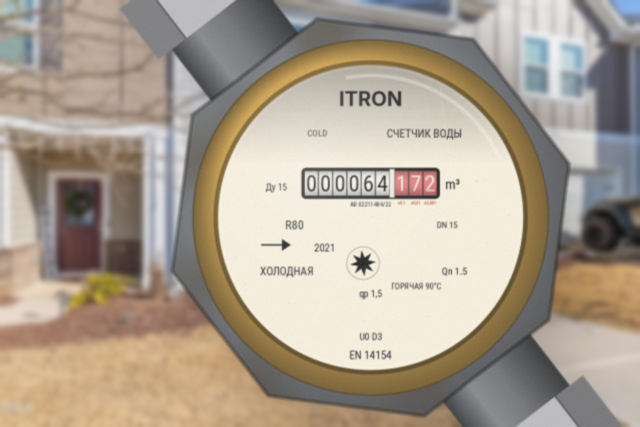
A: 64.172 m³
